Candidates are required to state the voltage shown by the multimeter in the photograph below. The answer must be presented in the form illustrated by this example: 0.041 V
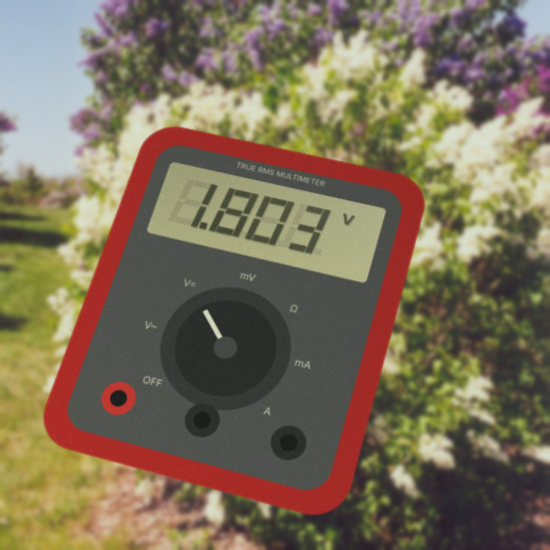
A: 1.803 V
